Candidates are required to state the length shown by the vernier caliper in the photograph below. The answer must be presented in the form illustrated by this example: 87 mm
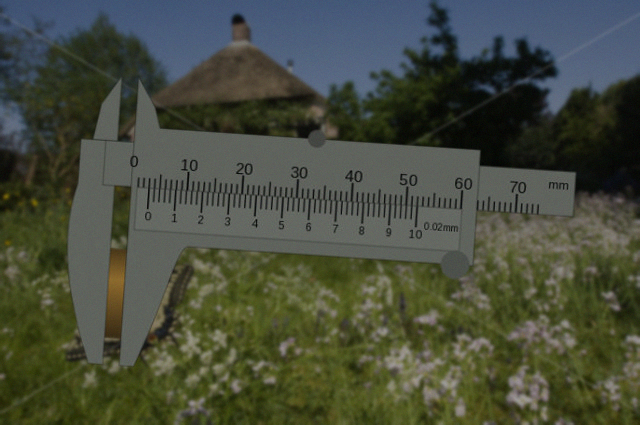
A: 3.0 mm
